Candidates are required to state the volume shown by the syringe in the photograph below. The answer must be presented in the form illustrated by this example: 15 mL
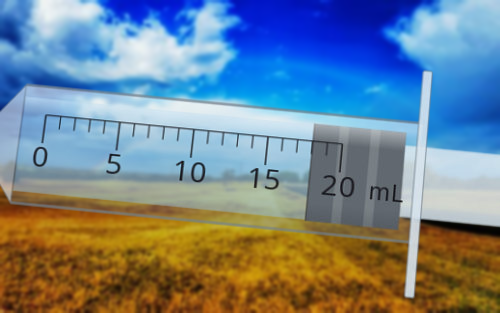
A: 18 mL
